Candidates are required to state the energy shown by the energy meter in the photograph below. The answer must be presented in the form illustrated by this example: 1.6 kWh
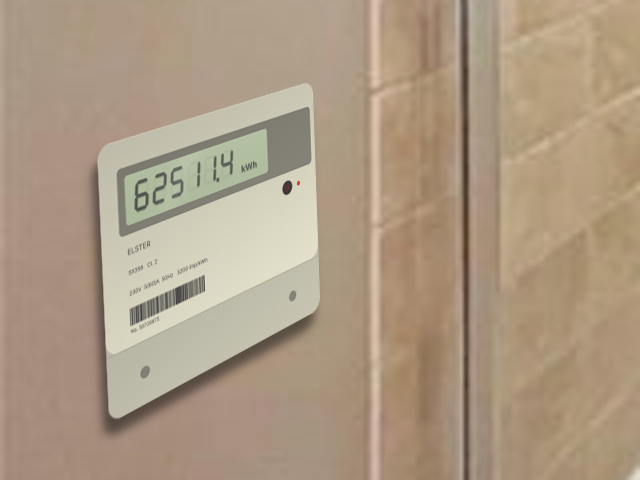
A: 62511.4 kWh
